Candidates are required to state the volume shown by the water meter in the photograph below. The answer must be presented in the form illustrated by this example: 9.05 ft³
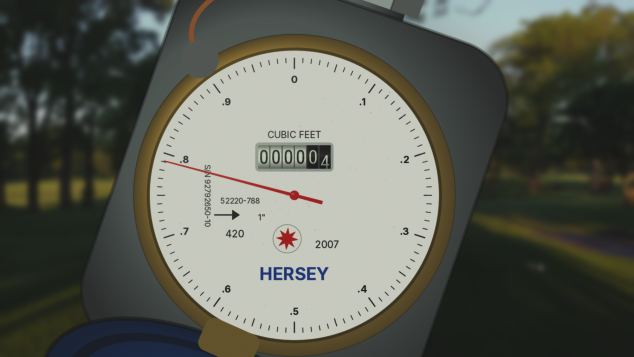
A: 3.79 ft³
